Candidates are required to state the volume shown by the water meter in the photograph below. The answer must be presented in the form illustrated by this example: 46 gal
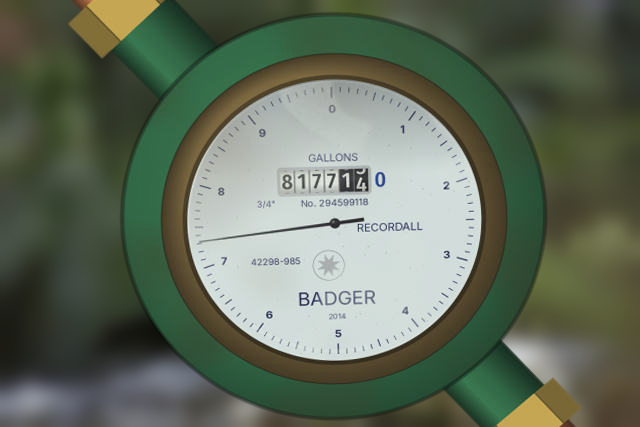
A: 8177137.3 gal
